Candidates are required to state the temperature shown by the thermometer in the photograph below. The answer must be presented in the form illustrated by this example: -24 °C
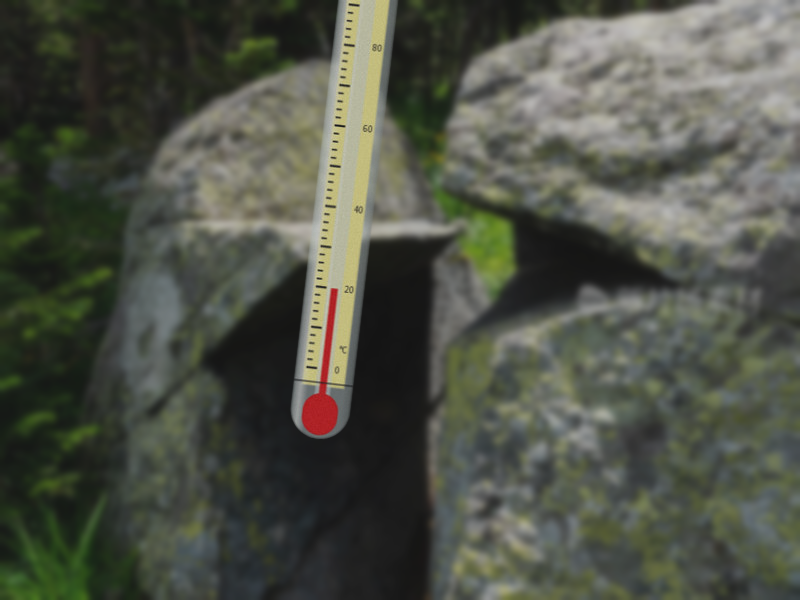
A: 20 °C
